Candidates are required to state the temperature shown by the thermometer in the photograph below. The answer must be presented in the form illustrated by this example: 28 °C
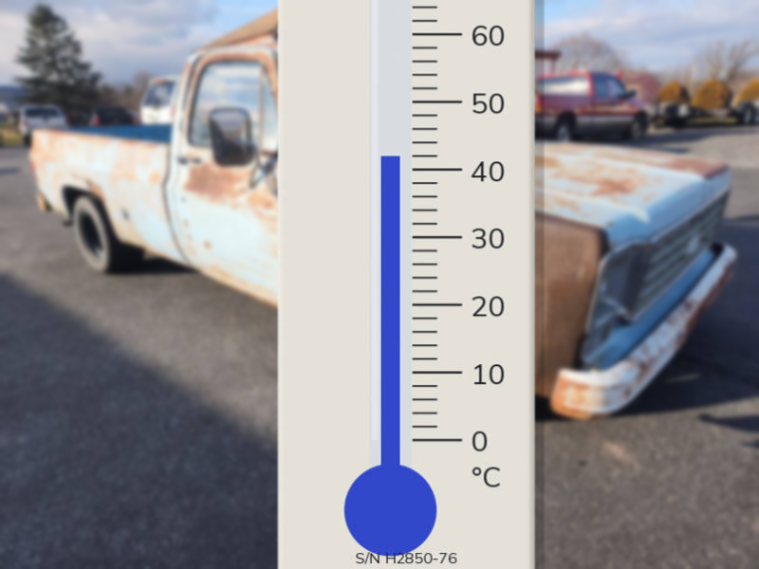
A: 42 °C
